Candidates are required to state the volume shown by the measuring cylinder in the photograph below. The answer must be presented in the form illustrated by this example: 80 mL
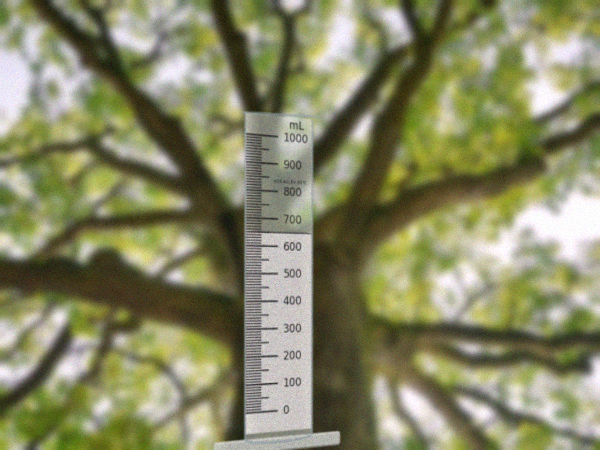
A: 650 mL
